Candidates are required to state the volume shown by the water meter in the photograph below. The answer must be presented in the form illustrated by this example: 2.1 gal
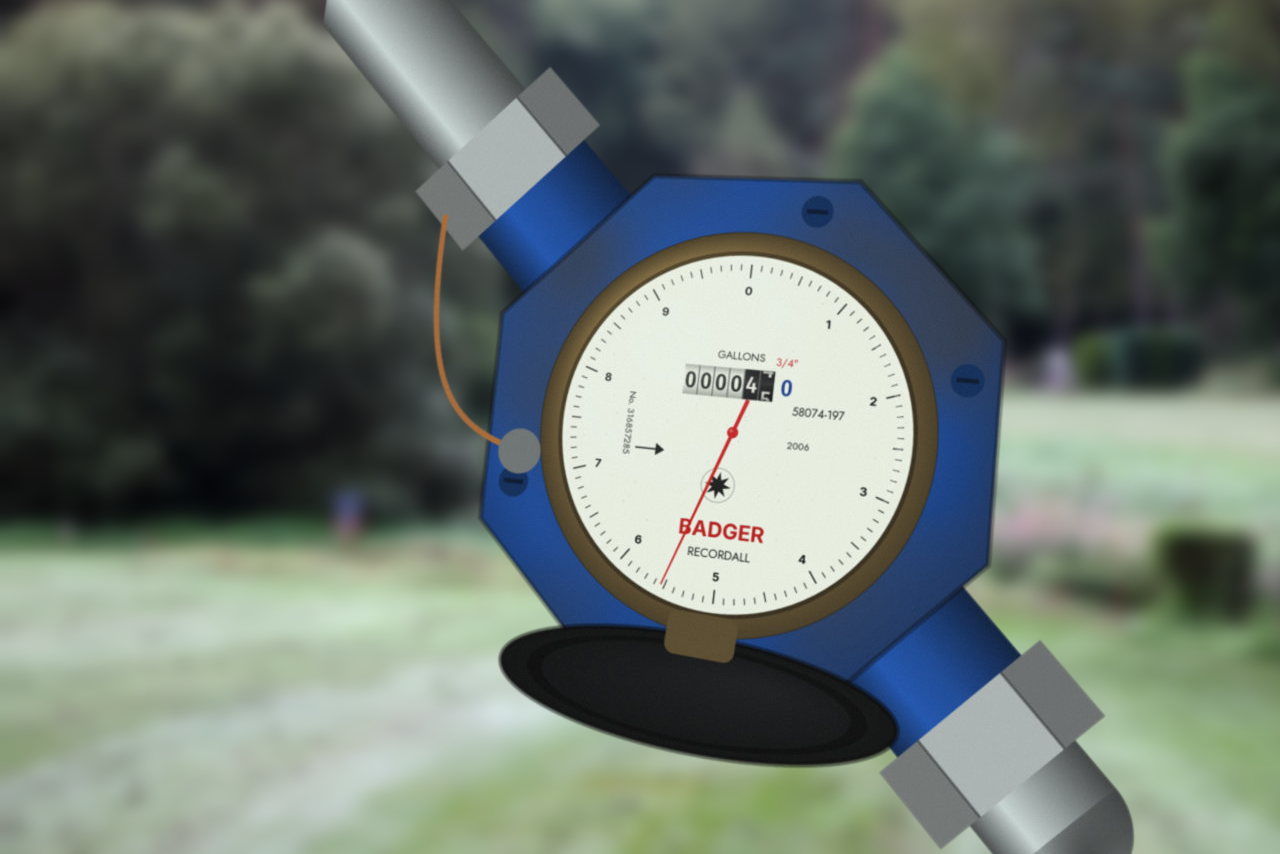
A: 445.5 gal
